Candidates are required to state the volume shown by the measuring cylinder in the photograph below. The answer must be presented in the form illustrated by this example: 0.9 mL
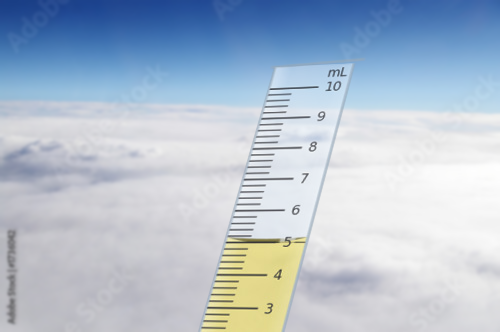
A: 5 mL
